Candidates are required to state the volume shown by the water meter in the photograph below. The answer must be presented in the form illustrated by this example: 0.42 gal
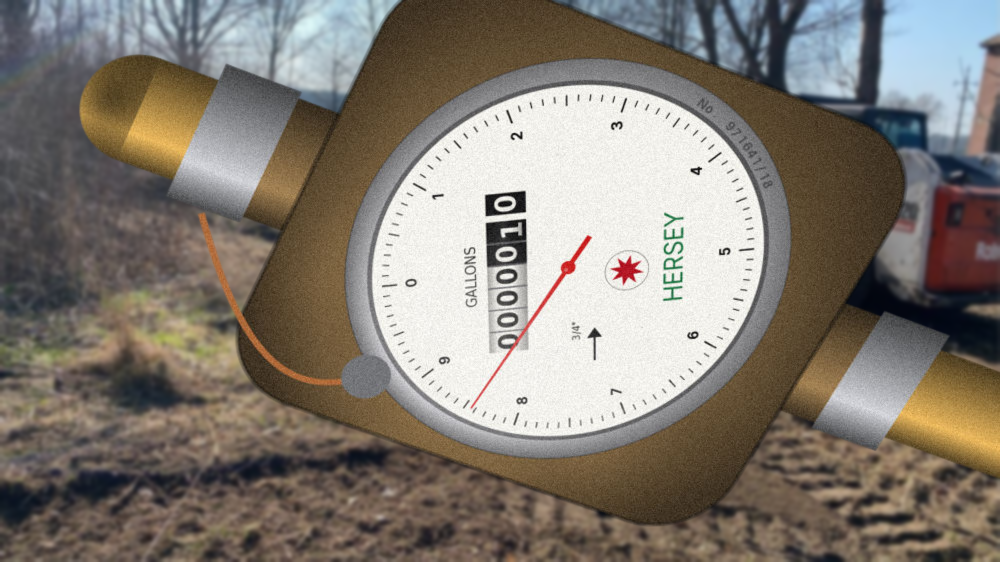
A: 8.4 gal
